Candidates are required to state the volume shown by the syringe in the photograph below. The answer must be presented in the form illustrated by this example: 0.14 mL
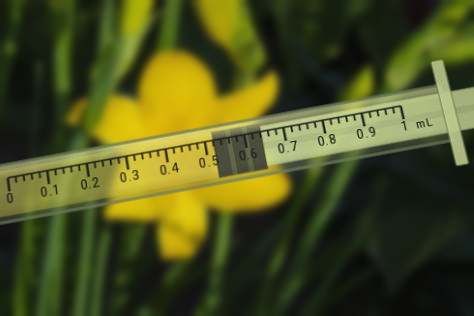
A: 0.52 mL
